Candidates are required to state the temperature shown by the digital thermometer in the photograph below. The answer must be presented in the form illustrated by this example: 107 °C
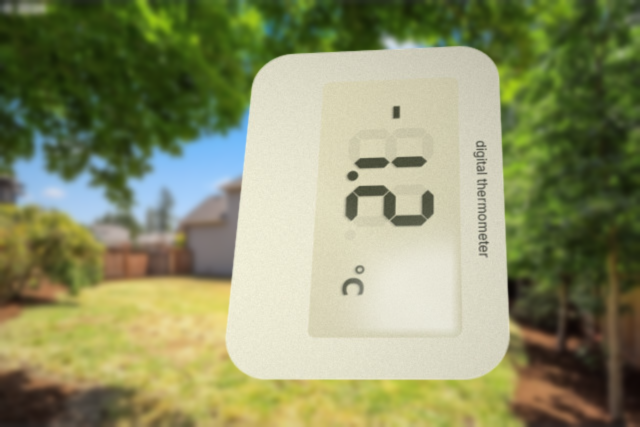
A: -1.2 °C
